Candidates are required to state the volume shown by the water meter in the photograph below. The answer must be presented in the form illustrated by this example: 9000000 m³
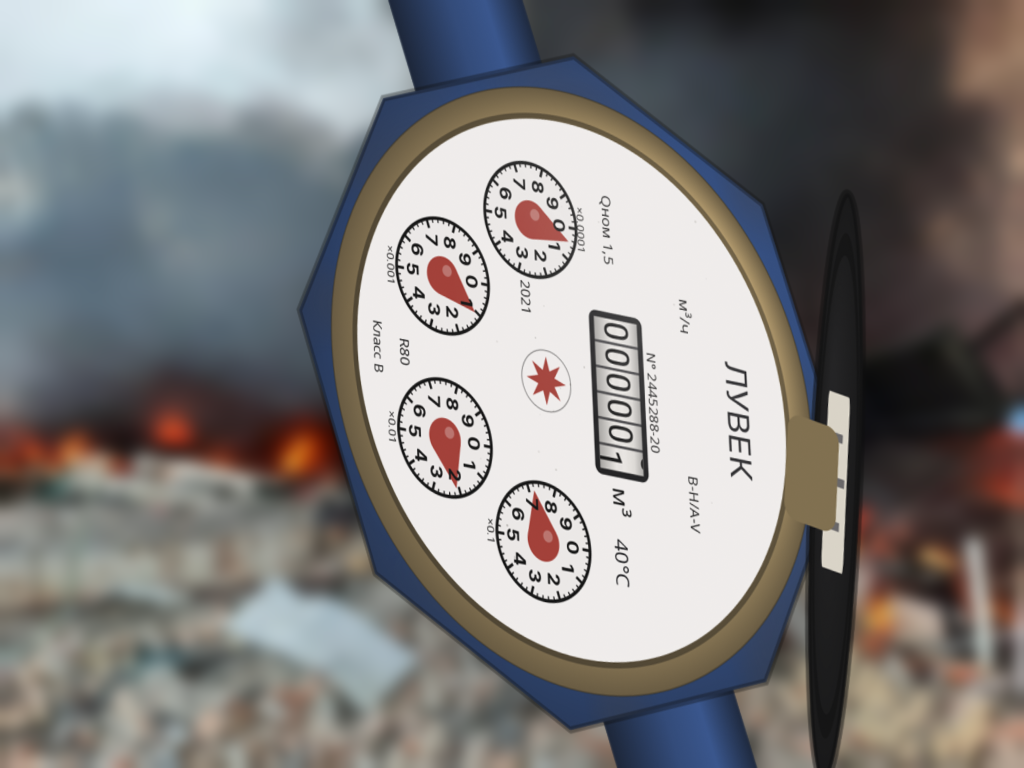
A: 0.7210 m³
